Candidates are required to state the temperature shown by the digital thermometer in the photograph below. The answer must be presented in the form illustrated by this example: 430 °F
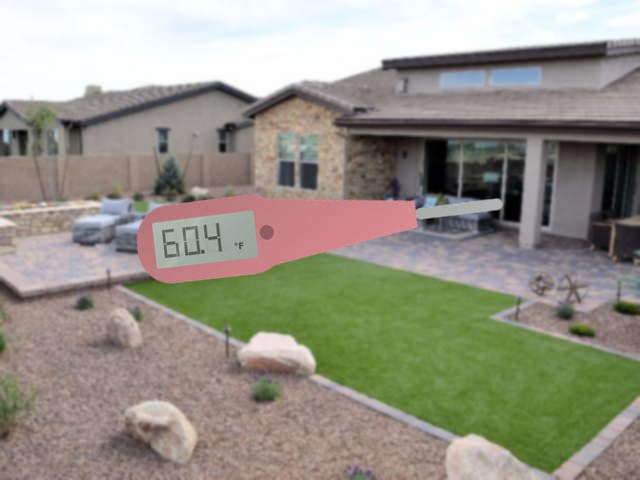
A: 60.4 °F
